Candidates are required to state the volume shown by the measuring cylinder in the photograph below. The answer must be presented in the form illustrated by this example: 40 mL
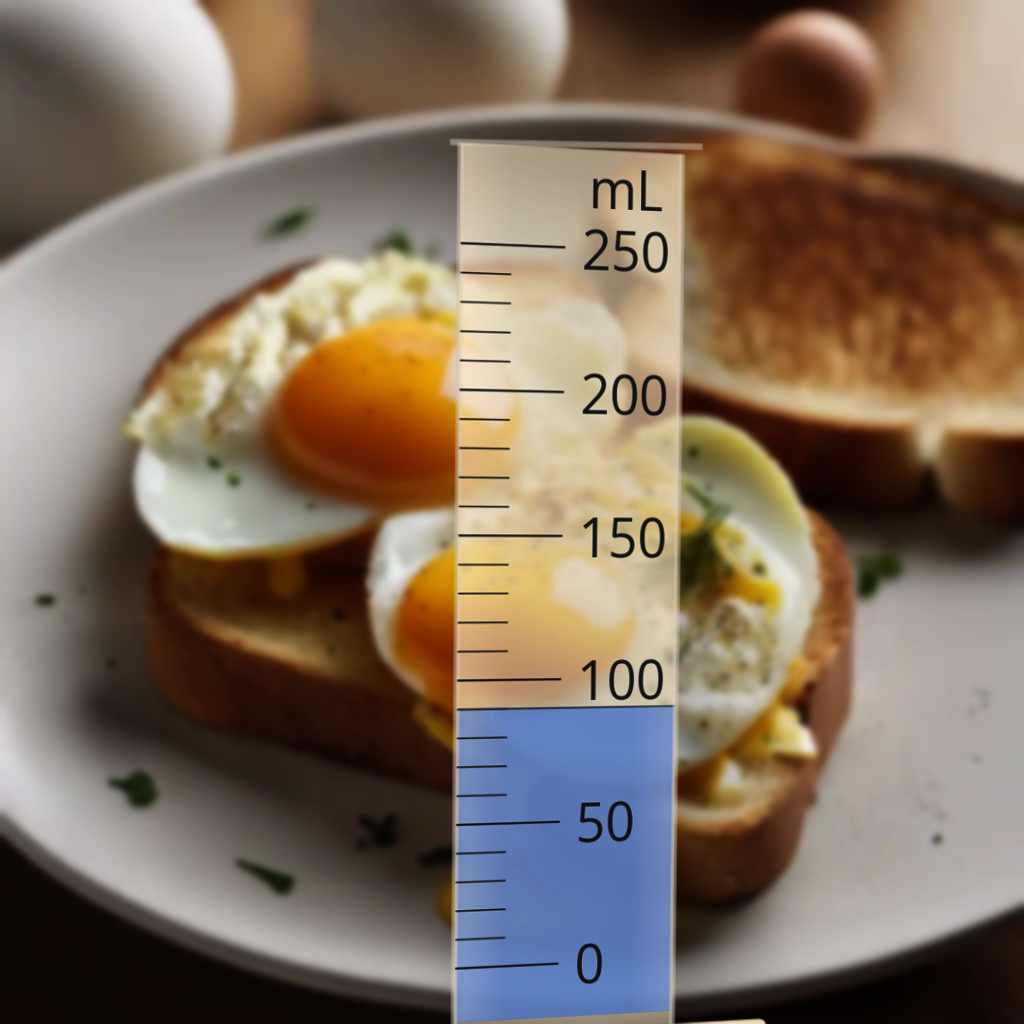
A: 90 mL
